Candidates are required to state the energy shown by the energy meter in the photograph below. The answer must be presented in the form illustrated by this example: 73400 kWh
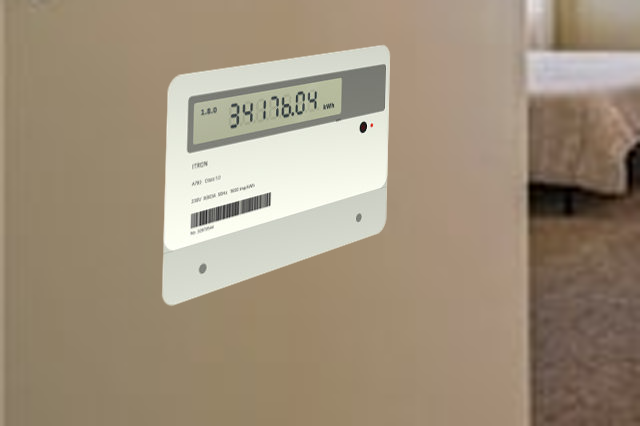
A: 34176.04 kWh
